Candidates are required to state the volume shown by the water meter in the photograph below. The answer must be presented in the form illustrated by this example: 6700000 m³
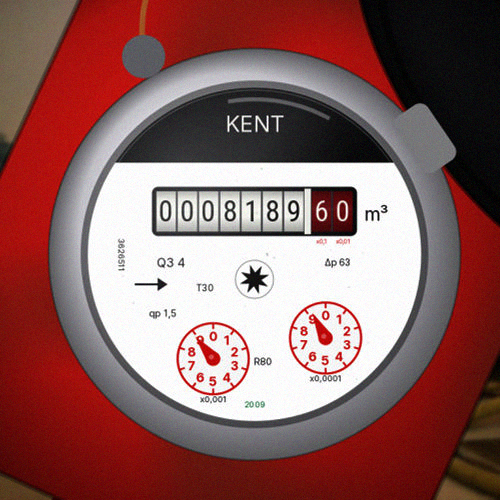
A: 8189.6089 m³
